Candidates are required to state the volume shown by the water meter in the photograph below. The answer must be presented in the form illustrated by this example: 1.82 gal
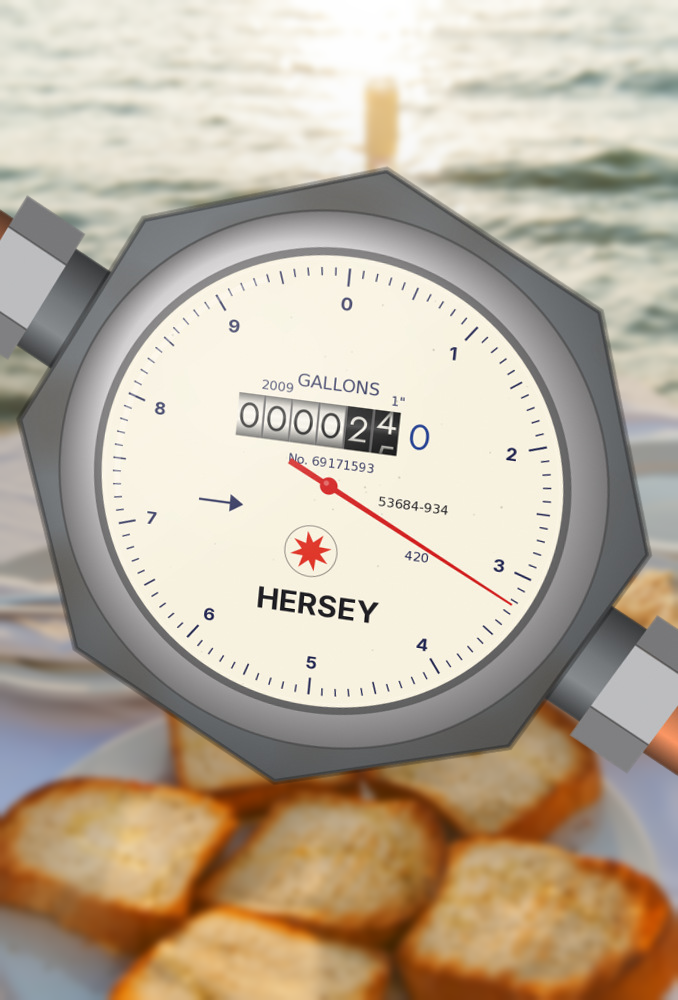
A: 243.2 gal
